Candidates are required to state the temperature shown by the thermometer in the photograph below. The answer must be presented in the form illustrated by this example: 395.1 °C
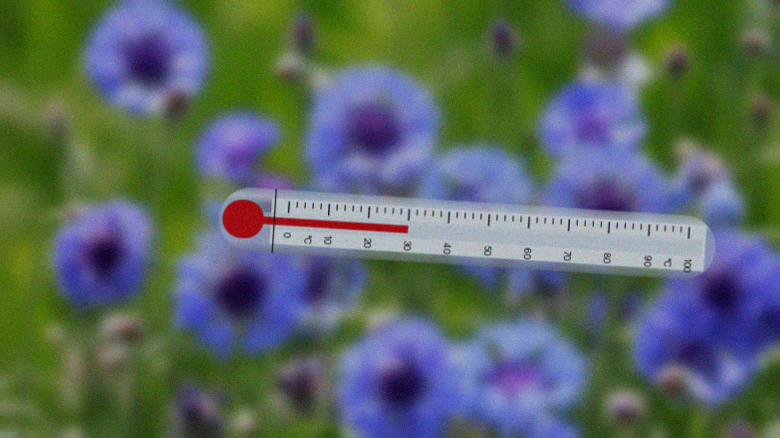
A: 30 °C
